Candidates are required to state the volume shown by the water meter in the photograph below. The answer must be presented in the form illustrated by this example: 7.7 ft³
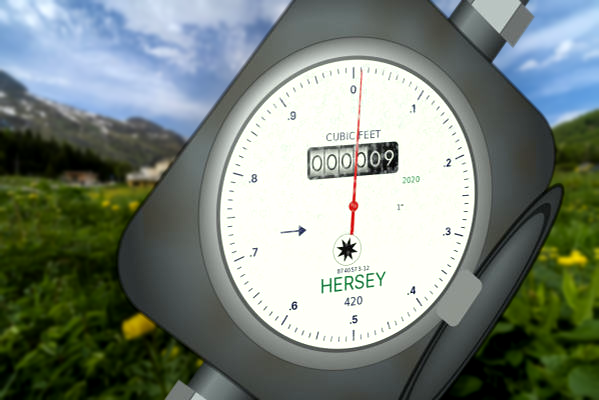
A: 9.01 ft³
